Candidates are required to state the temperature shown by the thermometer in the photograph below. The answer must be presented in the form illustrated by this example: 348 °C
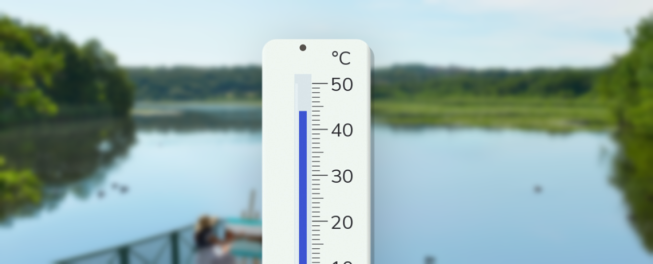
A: 44 °C
